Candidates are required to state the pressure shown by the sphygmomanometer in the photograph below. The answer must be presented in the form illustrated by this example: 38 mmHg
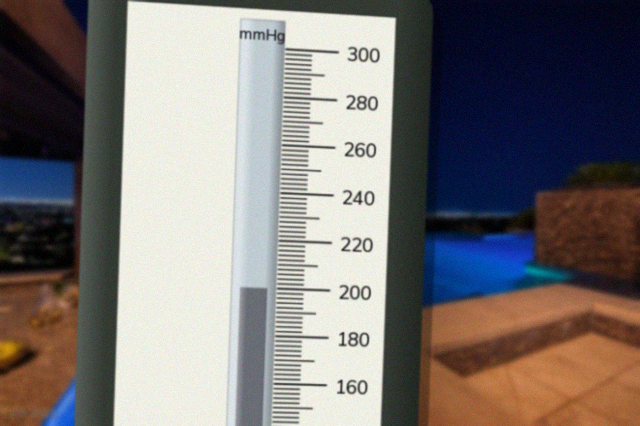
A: 200 mmHg
